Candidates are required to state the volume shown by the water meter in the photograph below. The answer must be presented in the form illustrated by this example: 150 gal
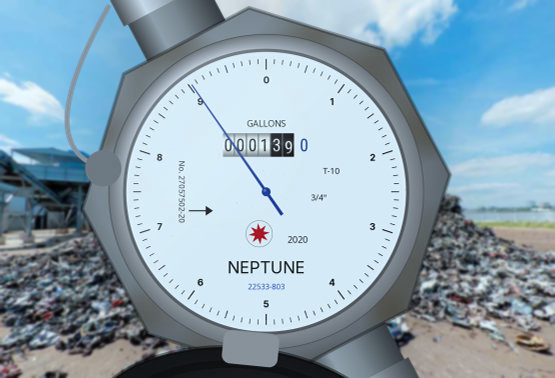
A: 1389.0 gal
